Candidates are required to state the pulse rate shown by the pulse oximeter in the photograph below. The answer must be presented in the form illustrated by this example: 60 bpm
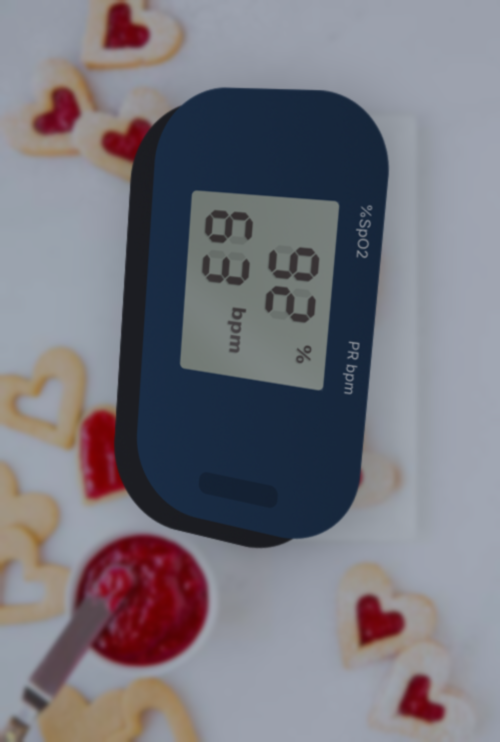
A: 63 bpm
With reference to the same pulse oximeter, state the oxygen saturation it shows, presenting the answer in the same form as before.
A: 92 %
